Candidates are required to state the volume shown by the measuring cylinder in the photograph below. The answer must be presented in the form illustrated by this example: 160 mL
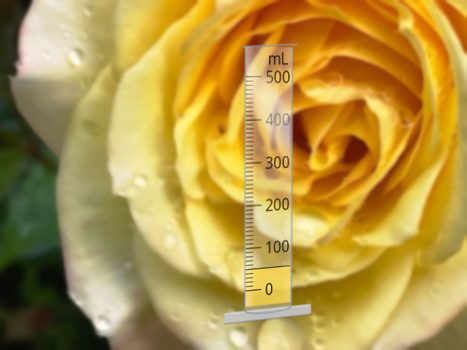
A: 50 mL
